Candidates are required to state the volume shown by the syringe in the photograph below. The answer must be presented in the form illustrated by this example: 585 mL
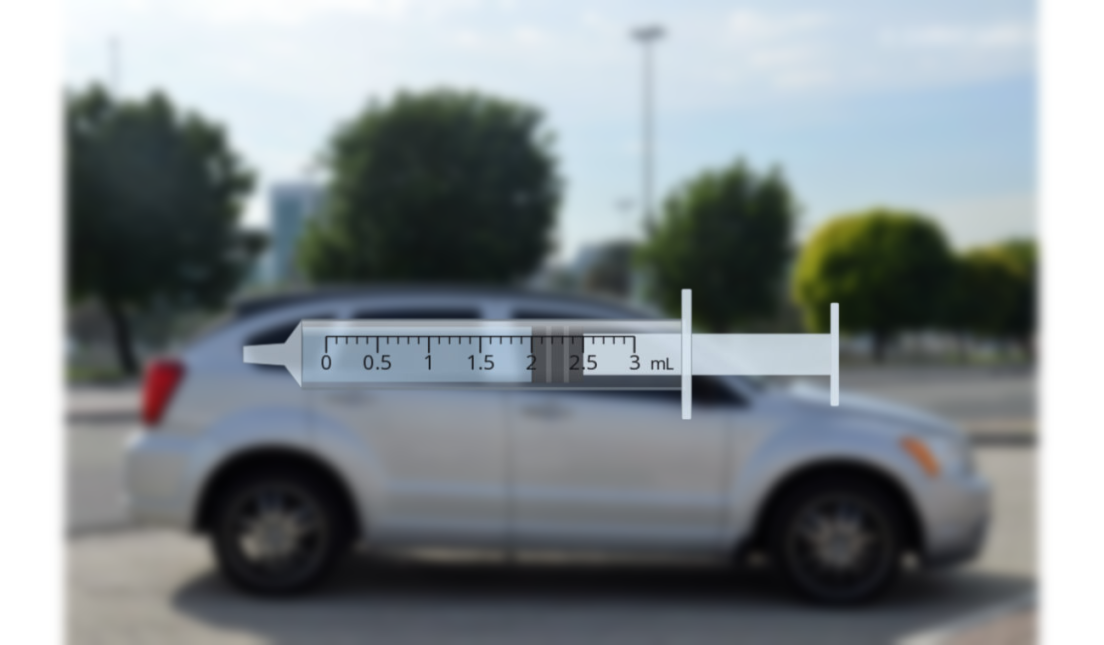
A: 2 mL
